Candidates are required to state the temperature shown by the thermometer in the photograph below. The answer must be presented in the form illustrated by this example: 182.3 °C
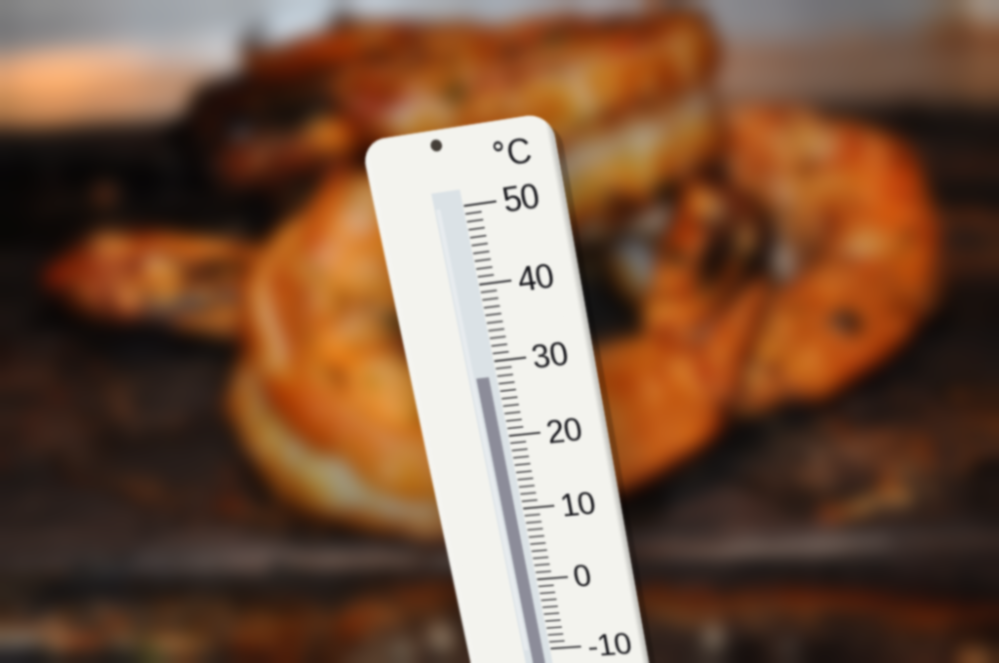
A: 28 °C
